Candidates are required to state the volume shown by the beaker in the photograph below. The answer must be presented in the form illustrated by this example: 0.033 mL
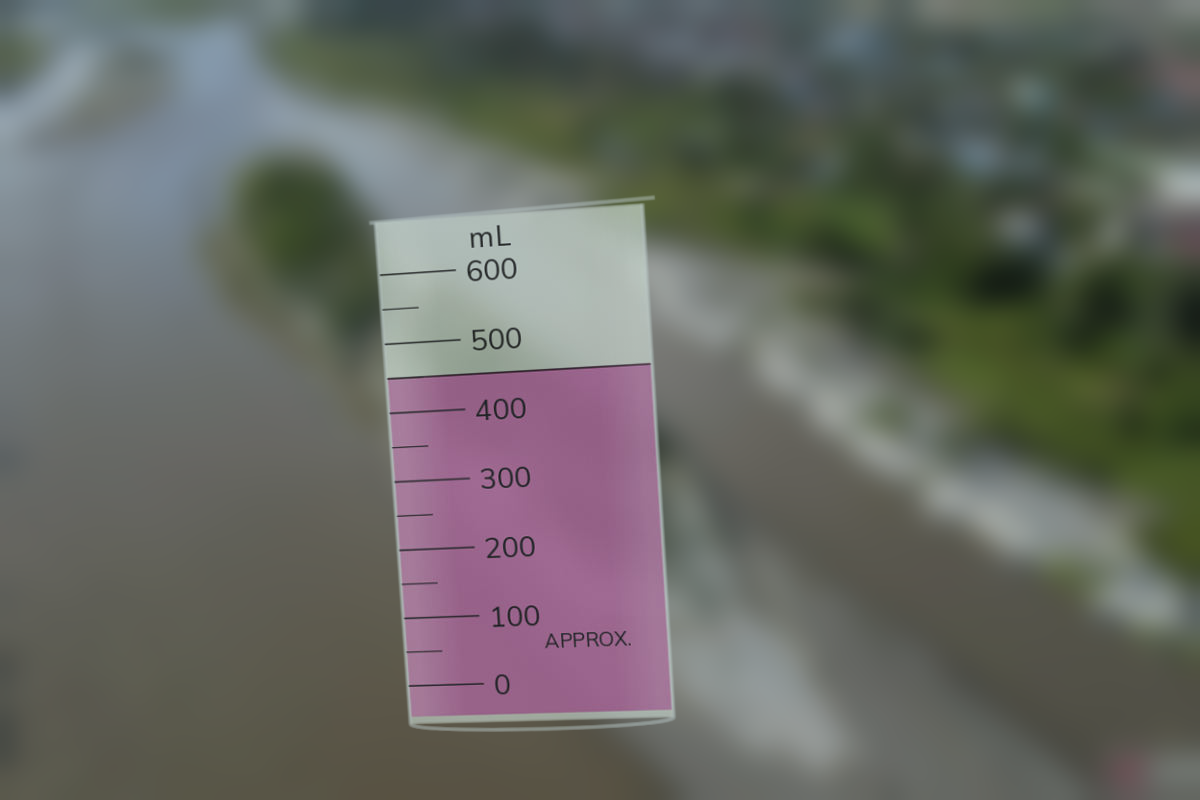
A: 450 mL
